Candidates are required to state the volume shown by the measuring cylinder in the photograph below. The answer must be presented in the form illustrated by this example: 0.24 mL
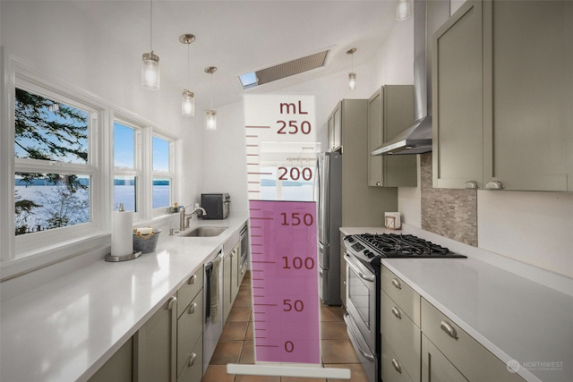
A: 170 mL
